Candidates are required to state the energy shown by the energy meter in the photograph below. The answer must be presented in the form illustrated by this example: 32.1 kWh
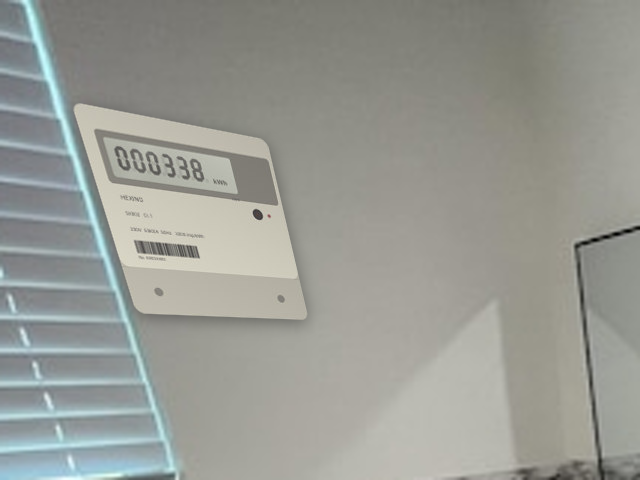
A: 338 kWh
